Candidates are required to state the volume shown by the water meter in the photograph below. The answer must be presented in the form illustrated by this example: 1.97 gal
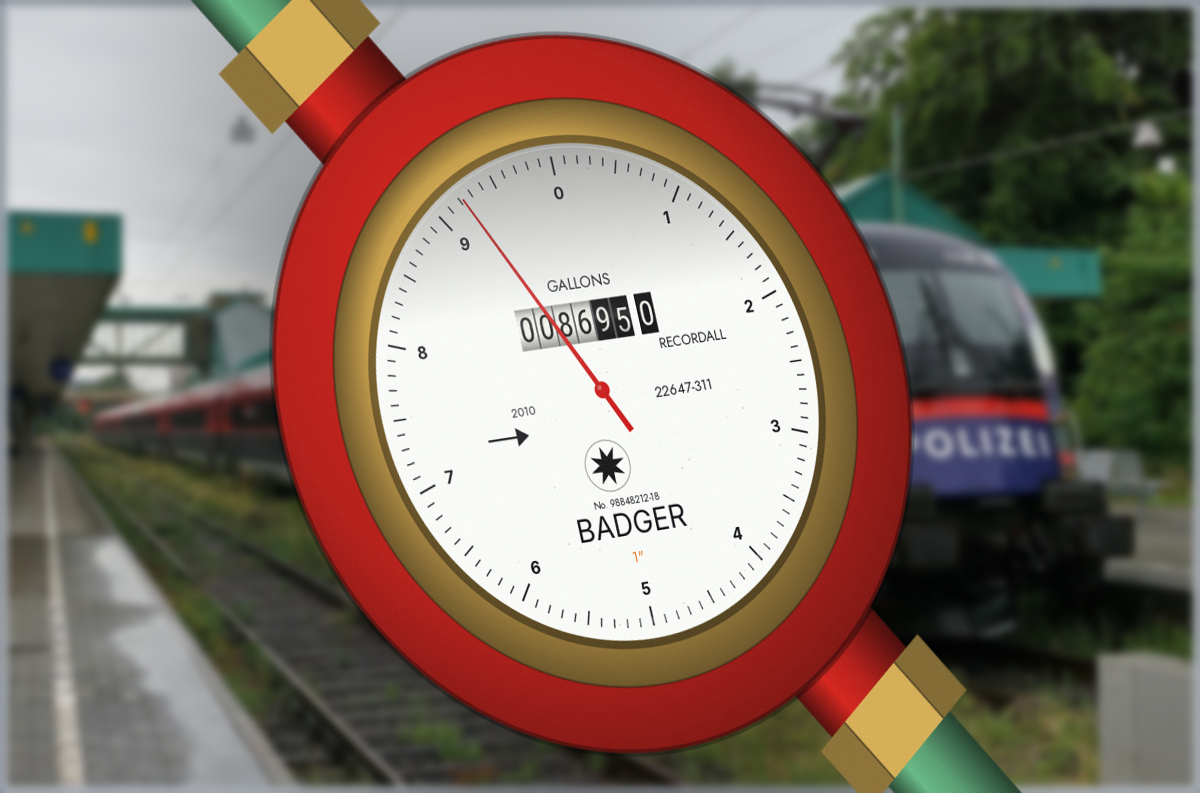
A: 86949.2 gal
